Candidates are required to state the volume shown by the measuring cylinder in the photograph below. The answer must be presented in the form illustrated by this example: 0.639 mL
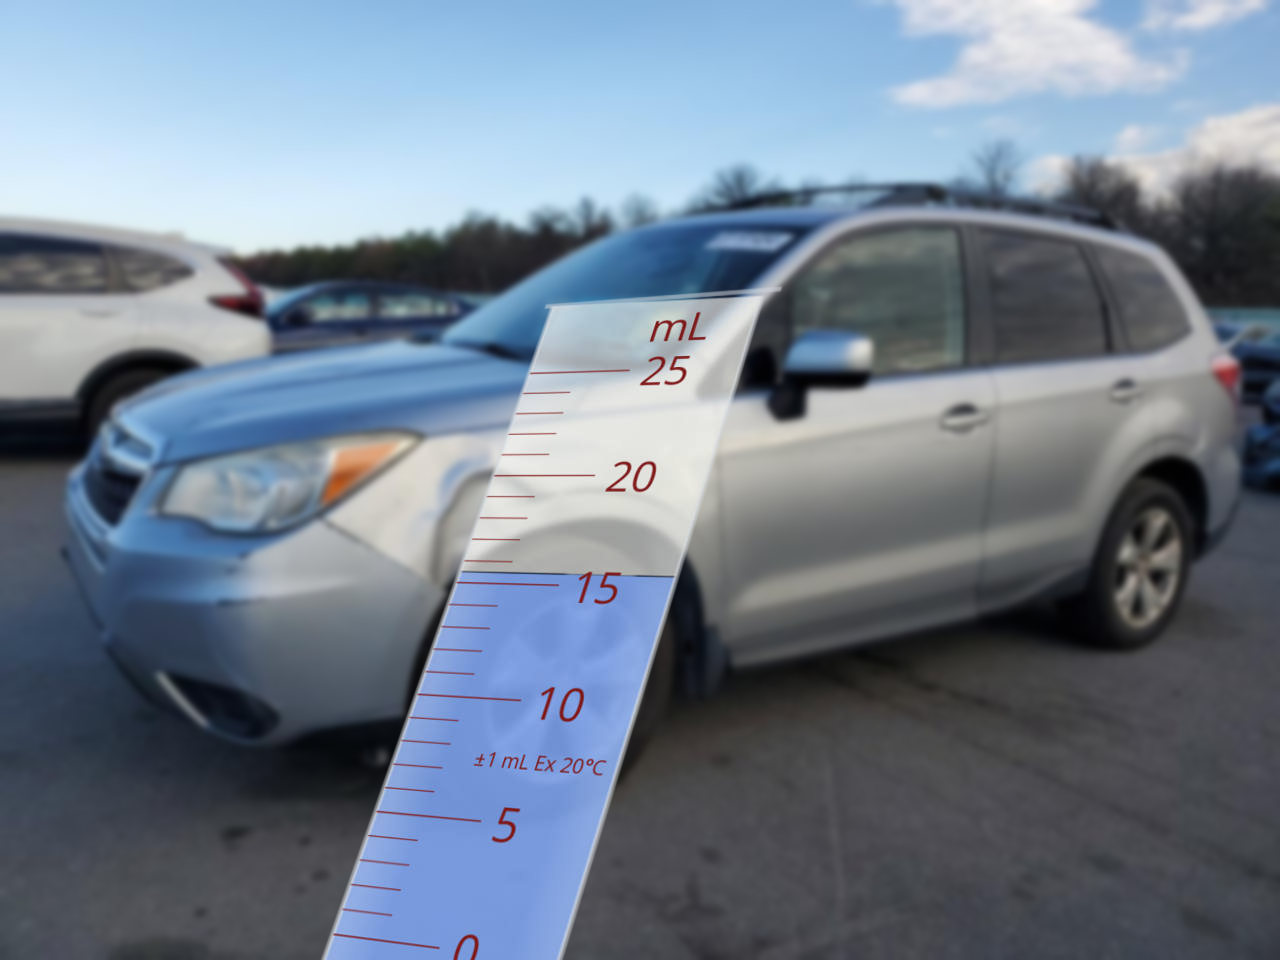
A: 15.5 mL
